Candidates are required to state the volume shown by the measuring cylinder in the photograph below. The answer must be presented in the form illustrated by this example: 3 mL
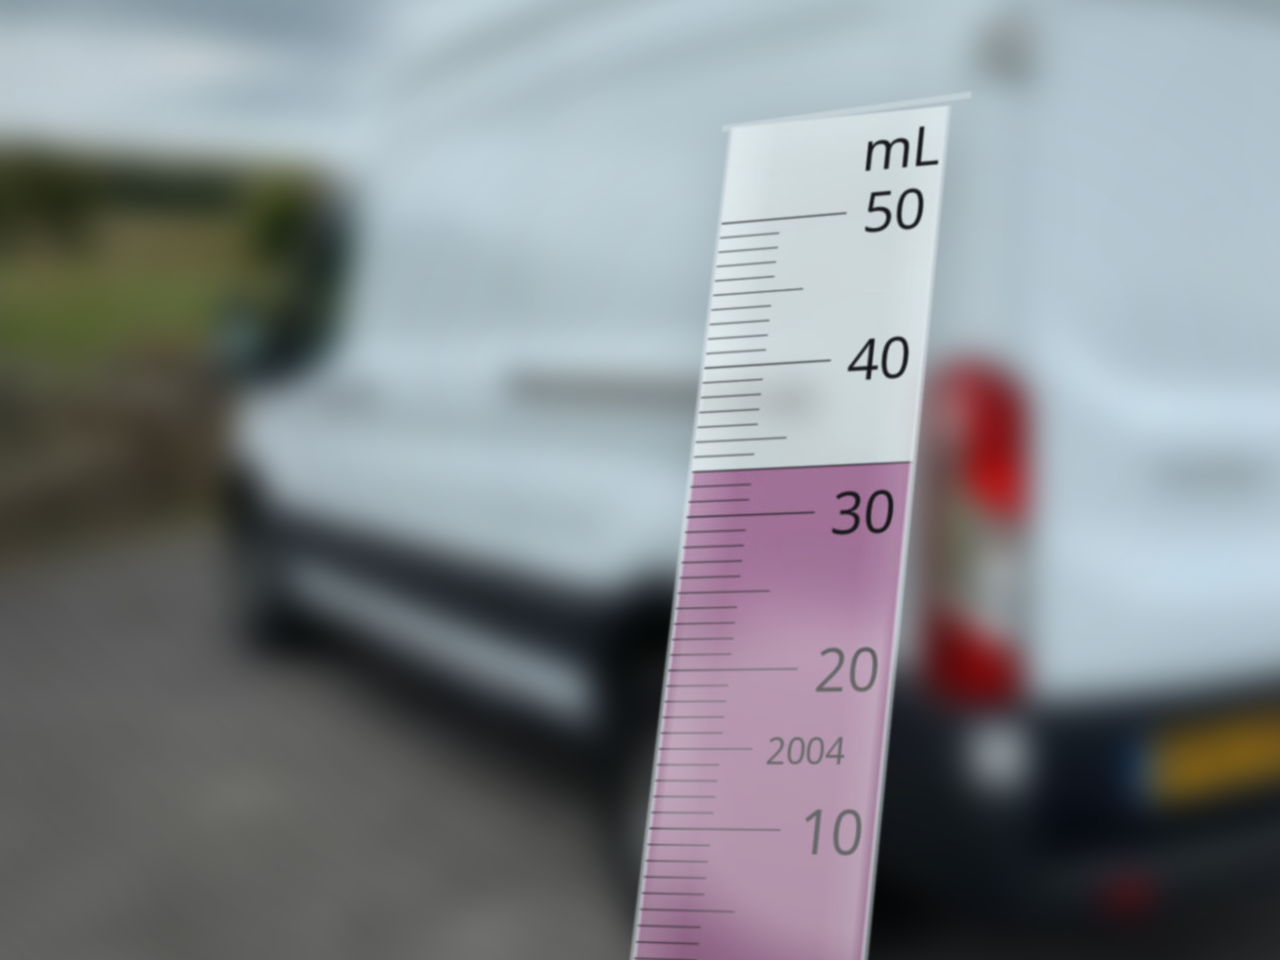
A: 33 mL
